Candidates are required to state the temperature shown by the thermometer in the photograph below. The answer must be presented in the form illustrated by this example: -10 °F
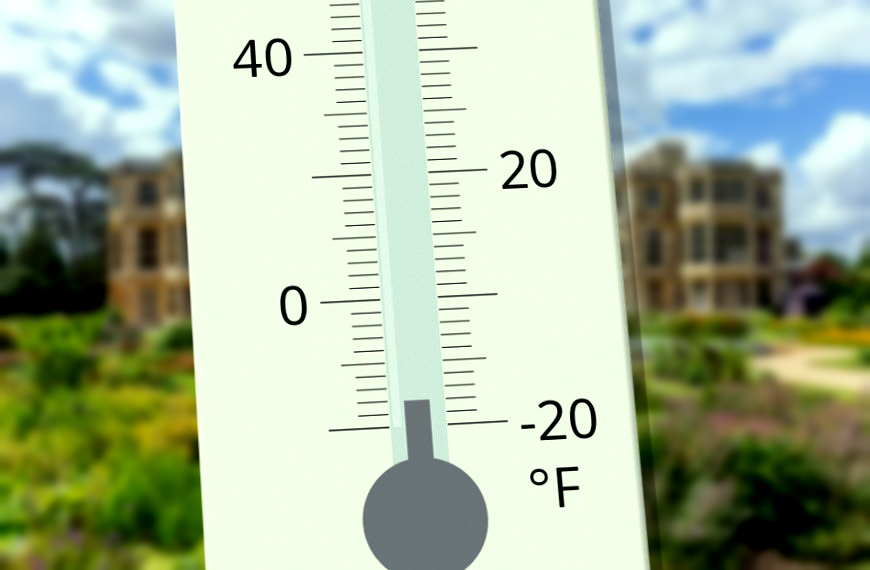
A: -16 °F
